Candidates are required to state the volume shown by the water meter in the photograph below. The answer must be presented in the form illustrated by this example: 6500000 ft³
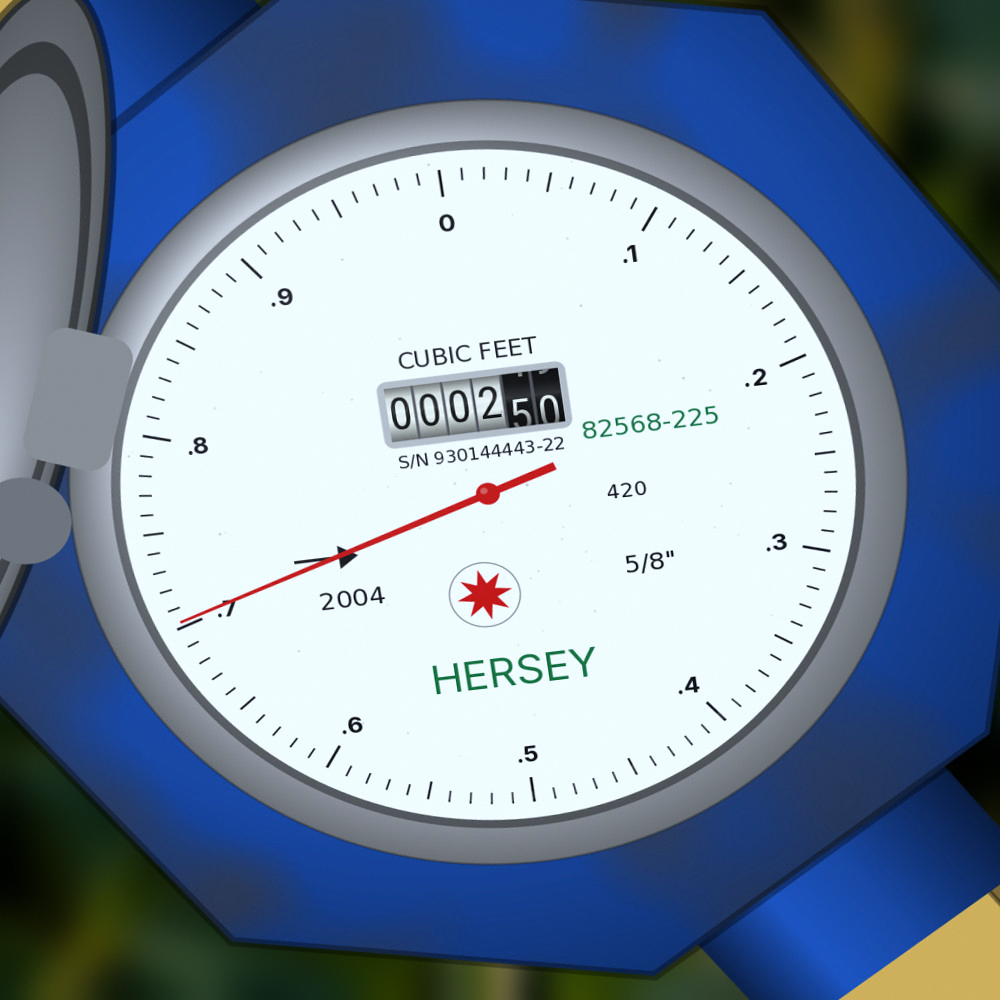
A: 249.70 ft³
